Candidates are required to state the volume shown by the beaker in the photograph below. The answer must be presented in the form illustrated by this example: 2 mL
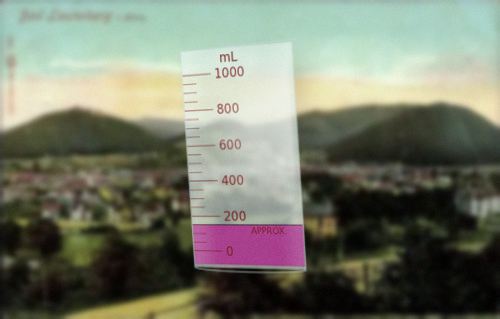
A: 150 mL
